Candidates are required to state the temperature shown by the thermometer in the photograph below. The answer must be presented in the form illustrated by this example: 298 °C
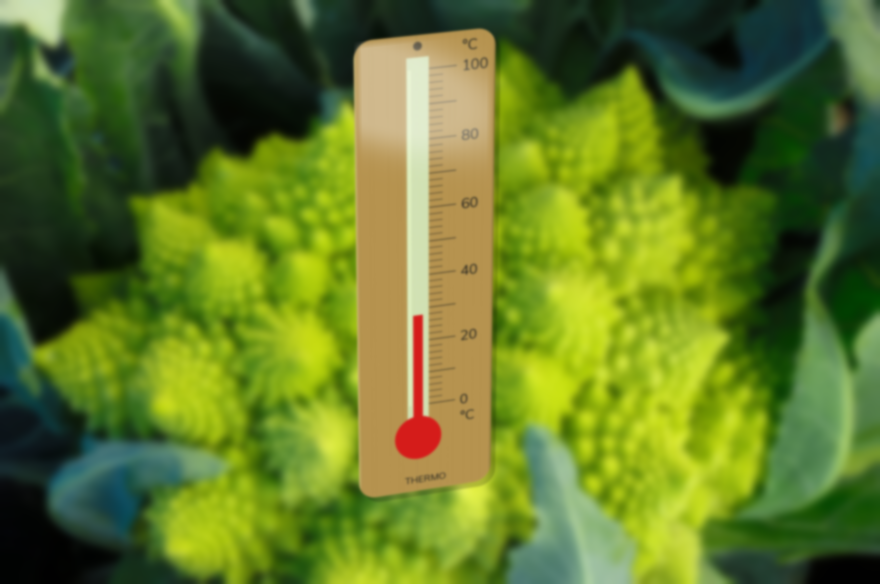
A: 28 °C
